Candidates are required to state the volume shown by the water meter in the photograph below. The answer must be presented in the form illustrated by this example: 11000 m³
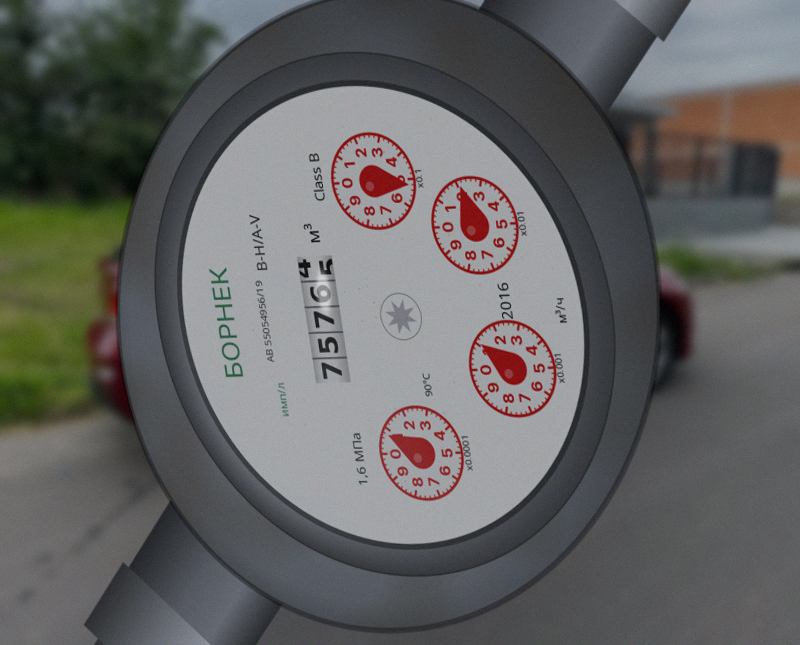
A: 75764.5210 m³
